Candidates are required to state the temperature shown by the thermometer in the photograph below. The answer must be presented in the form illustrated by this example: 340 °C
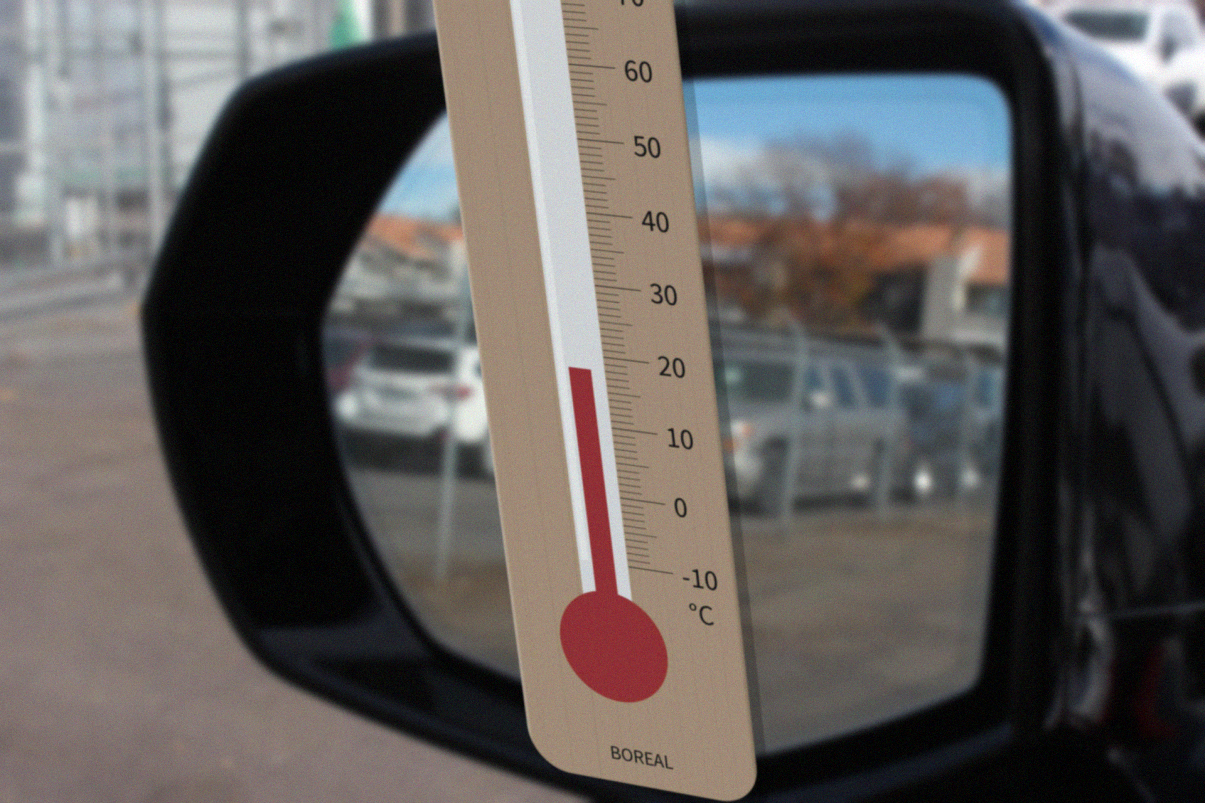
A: 18 °C
